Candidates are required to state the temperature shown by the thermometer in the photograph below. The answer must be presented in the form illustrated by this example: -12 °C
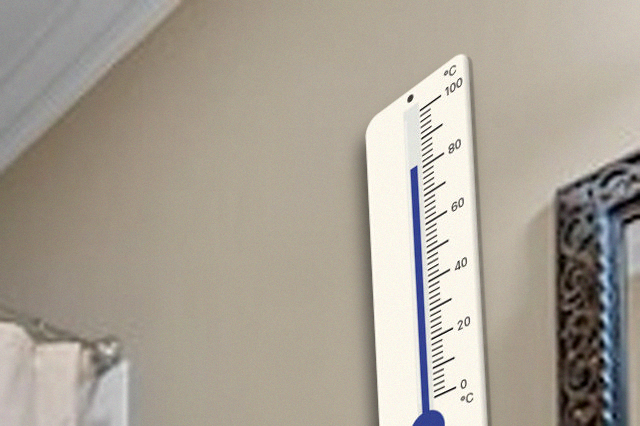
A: 82 °C
